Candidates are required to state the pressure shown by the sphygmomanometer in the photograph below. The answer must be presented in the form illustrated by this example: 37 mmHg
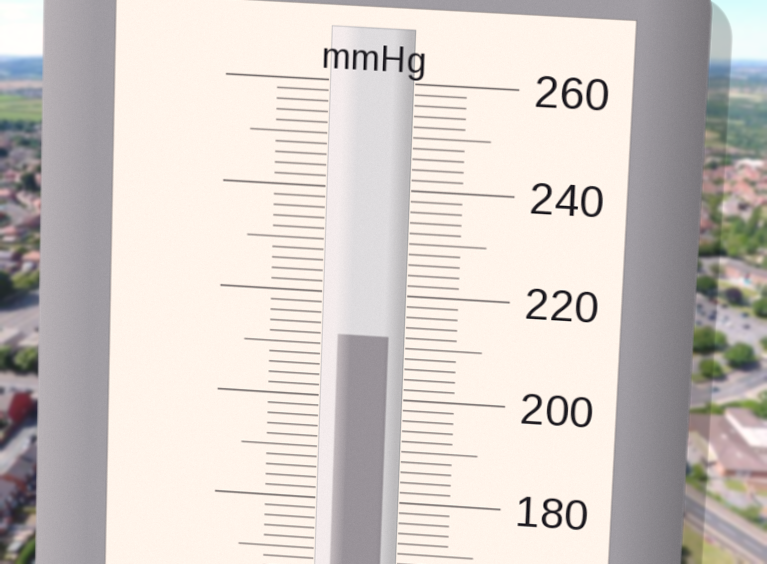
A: 212 mmHg
